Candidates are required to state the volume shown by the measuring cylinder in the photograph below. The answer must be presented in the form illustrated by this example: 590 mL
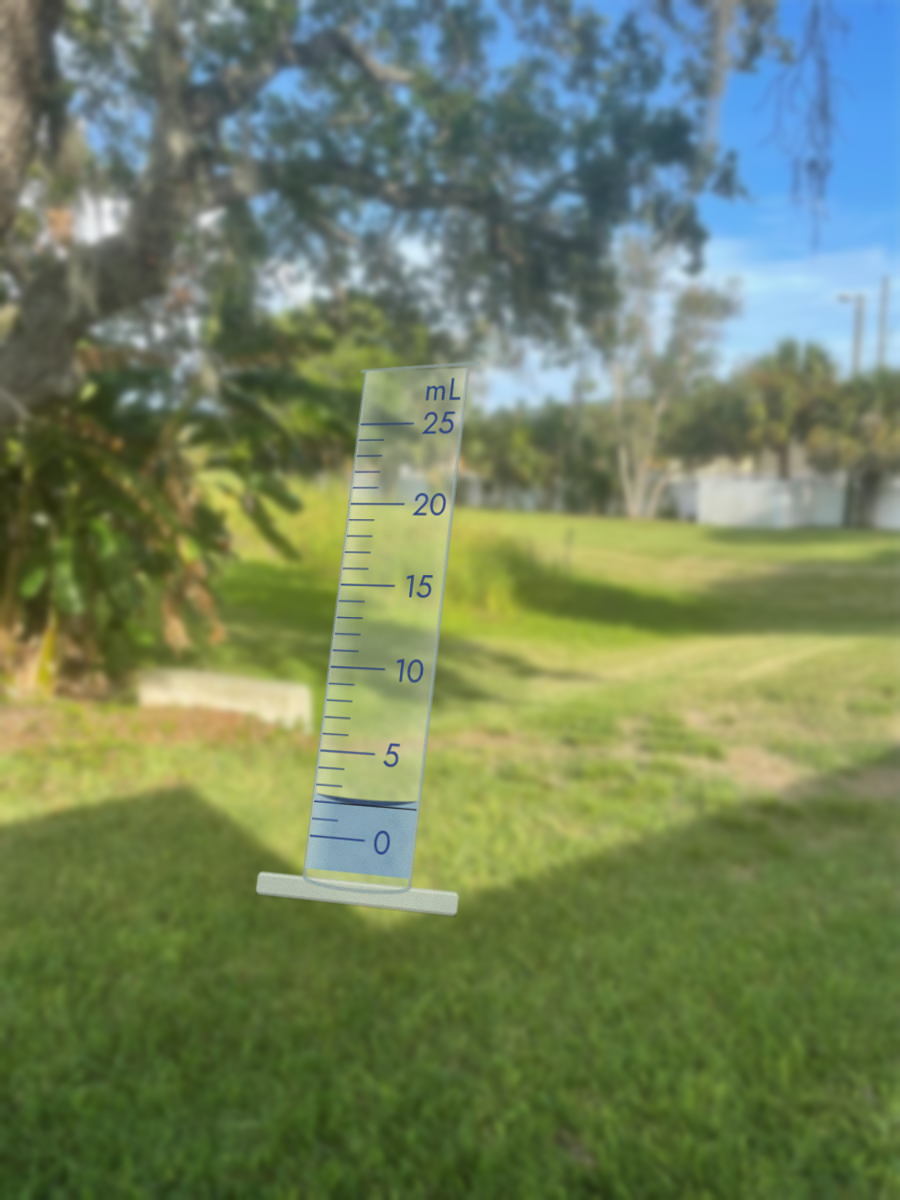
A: 2 mL
